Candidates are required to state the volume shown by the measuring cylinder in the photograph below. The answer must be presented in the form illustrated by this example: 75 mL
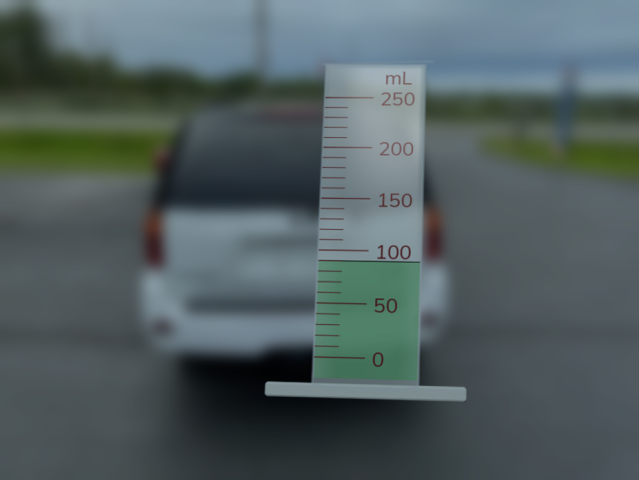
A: 90 mL
